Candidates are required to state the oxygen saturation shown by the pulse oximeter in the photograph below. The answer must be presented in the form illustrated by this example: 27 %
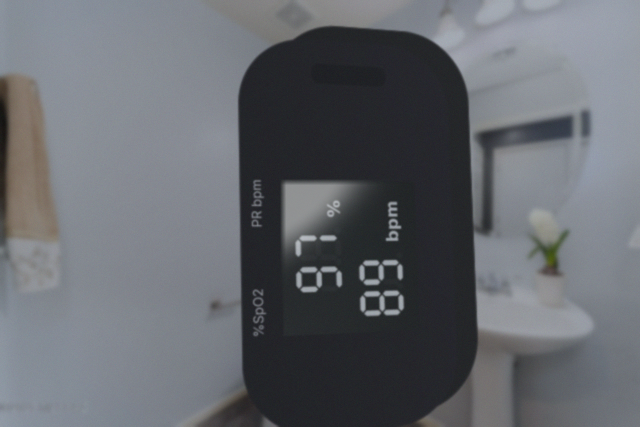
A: 97 %
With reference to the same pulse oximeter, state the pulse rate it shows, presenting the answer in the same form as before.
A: 89 bpm
